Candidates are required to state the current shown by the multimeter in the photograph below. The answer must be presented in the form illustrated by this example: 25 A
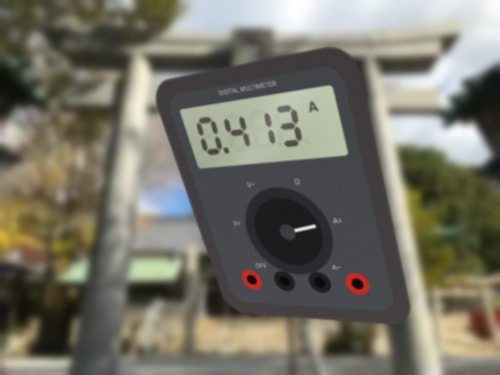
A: 0.413 A
